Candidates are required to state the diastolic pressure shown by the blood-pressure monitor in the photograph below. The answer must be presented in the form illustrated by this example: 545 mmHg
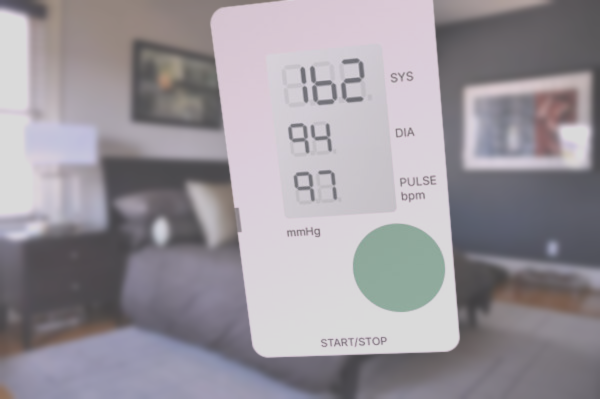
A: 94 mmHg
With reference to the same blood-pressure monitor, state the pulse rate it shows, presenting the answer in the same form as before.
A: 97 bpm
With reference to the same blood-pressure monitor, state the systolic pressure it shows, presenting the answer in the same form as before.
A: 162 mmHg
